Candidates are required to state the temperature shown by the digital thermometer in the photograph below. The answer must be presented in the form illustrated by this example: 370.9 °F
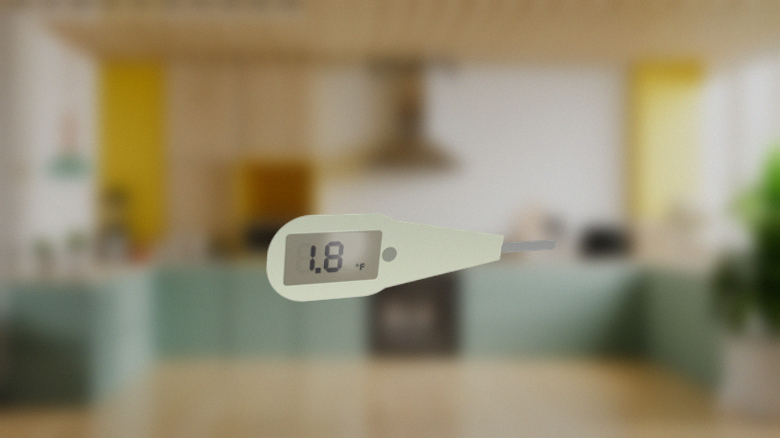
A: 1.8 °F
